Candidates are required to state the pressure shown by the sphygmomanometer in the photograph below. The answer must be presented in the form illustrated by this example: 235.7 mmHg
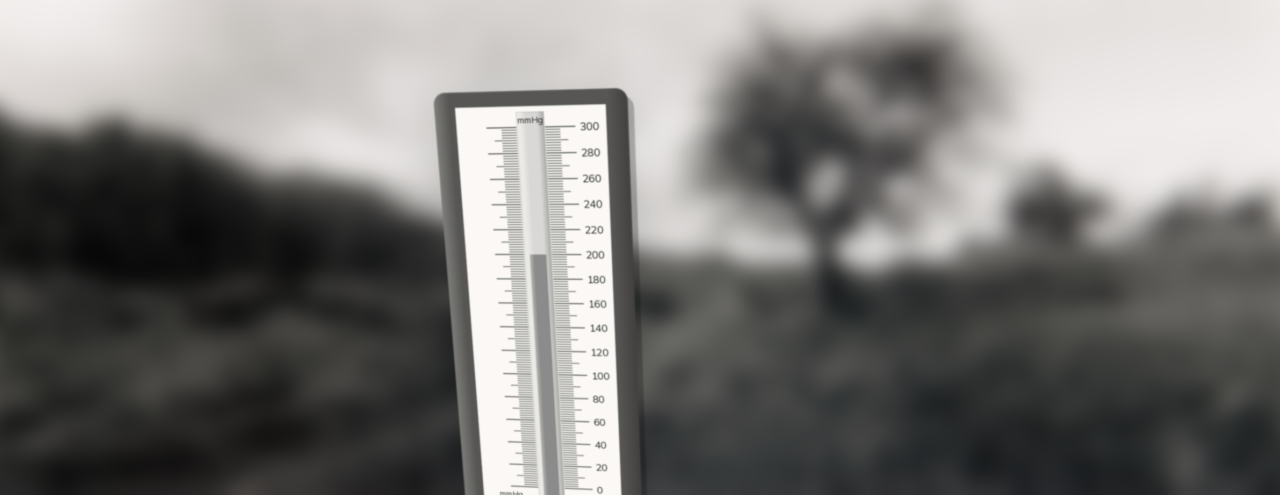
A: 200 mmHg
